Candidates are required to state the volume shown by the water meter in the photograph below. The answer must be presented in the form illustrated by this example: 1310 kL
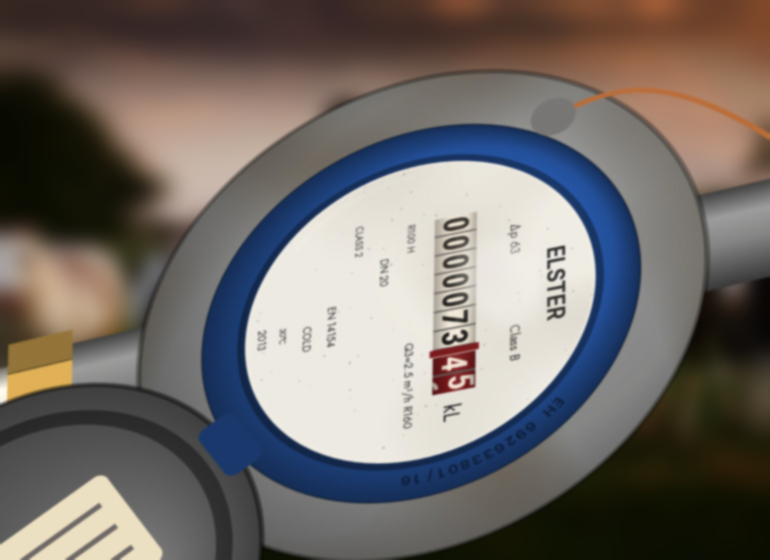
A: 73.45 kL
